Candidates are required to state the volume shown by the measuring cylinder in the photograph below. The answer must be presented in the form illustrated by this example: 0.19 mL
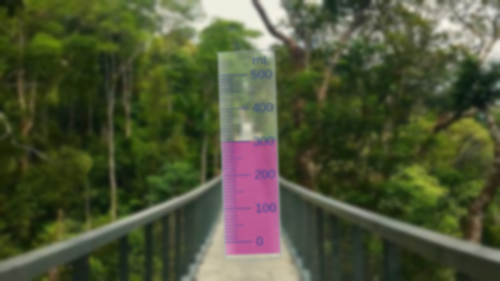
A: 300 mL
